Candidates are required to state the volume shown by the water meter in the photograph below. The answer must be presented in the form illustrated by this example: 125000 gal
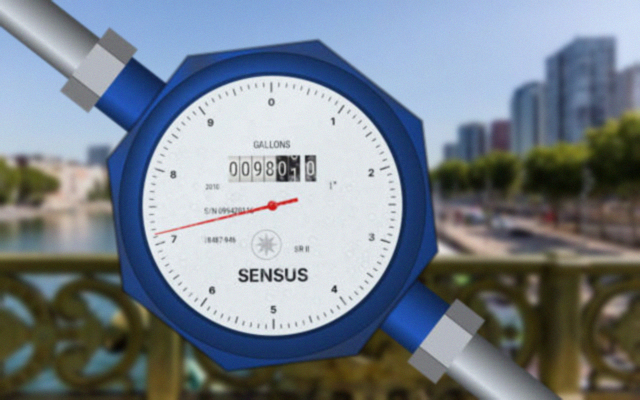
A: 98007.1 gal
